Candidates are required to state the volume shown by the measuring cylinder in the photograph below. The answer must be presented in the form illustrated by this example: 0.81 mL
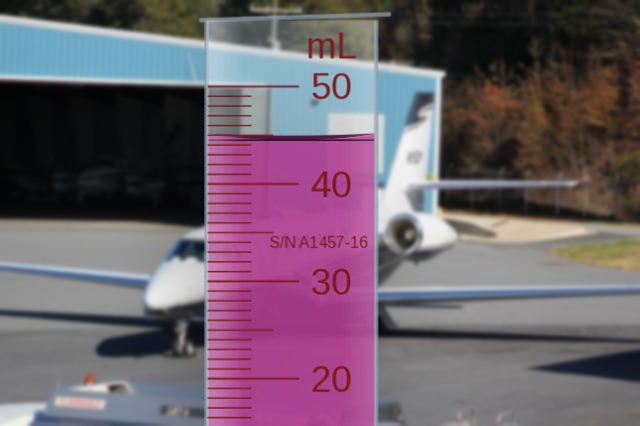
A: 44.5 mL
